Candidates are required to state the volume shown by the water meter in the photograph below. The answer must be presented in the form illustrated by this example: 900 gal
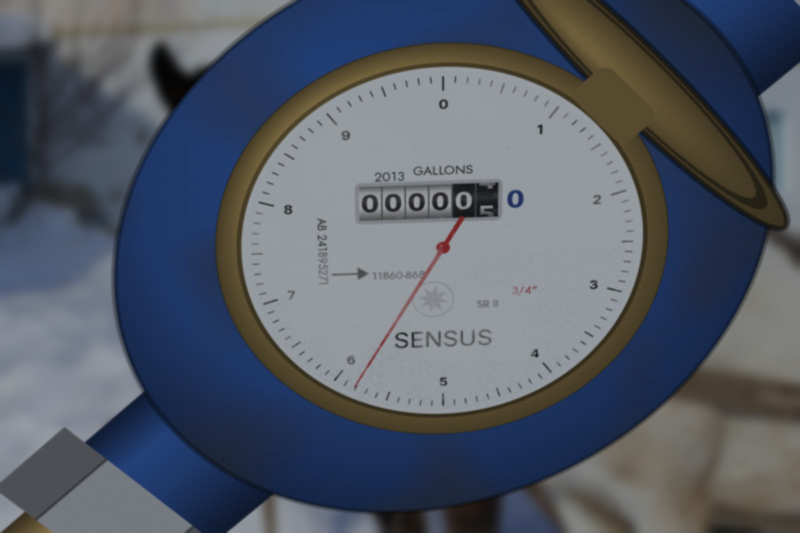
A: 45.8 gal
